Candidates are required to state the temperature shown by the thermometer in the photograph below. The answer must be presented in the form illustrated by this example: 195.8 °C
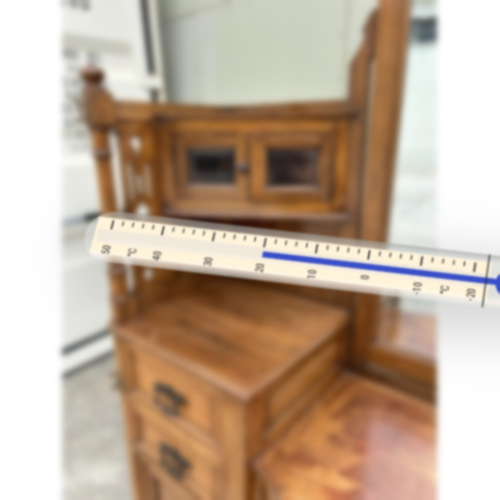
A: 20 °C
